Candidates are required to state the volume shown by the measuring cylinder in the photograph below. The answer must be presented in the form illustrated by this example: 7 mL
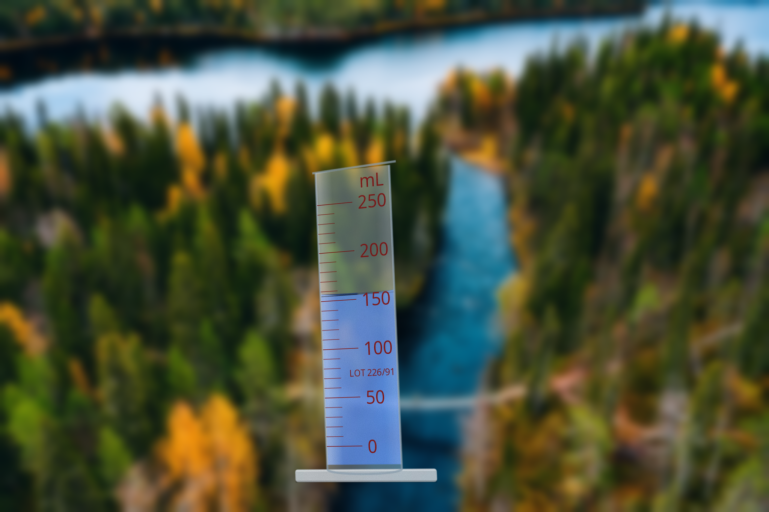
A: 155 mL
